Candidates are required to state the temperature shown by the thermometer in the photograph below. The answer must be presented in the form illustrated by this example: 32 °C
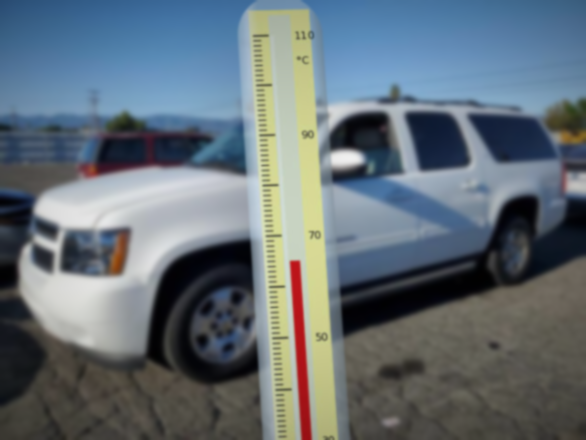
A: 65 °C
